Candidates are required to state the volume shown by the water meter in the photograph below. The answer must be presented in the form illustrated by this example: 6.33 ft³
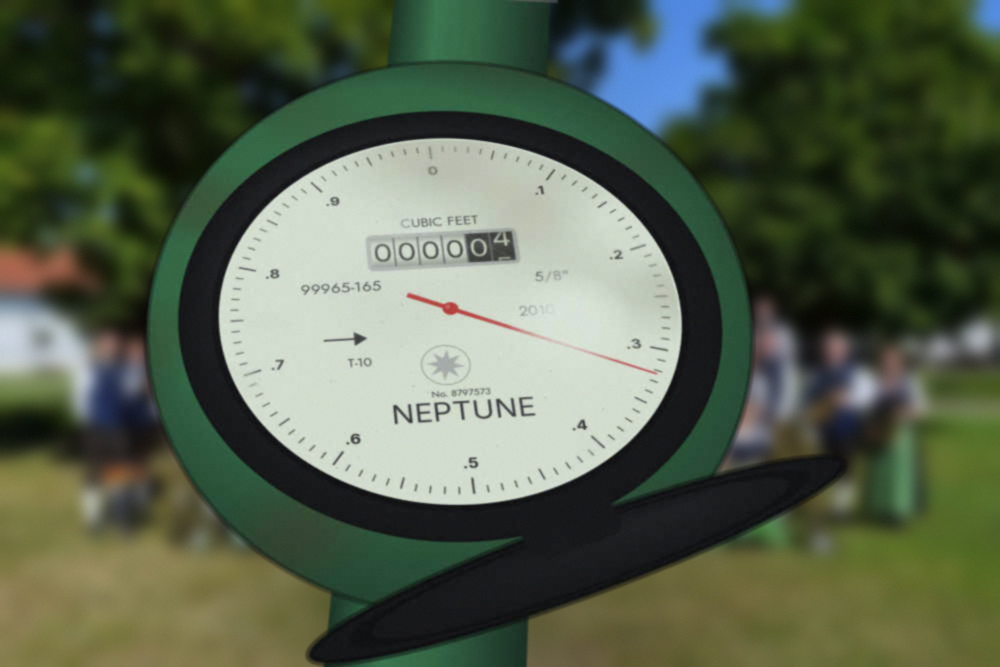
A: 4.32 ft³
